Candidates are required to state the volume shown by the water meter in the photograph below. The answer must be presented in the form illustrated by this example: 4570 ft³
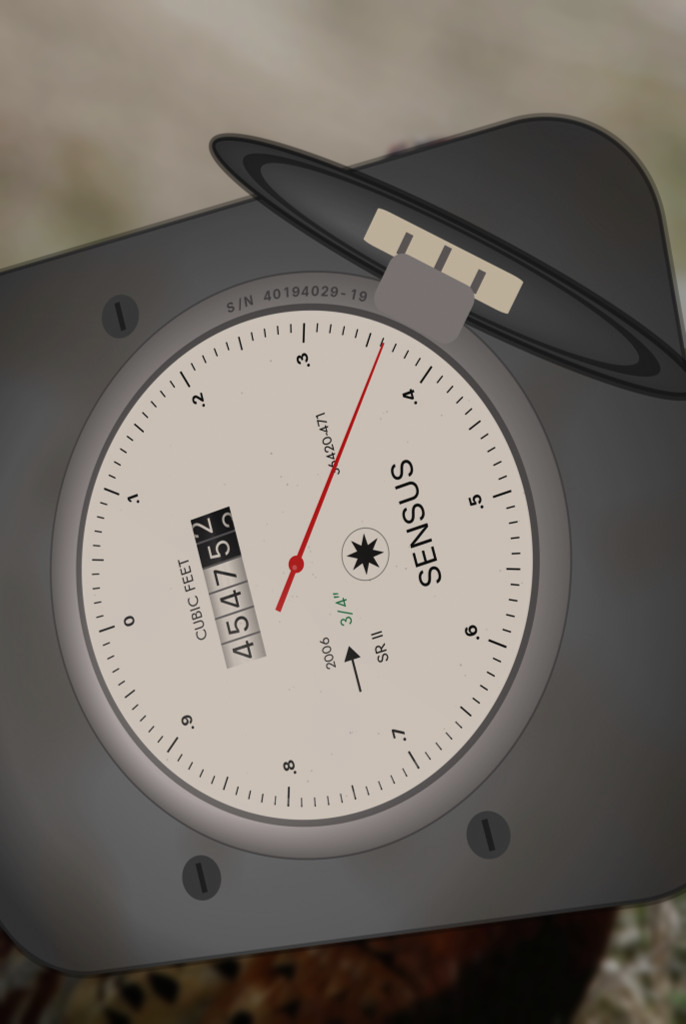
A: 454752.36 ft³
